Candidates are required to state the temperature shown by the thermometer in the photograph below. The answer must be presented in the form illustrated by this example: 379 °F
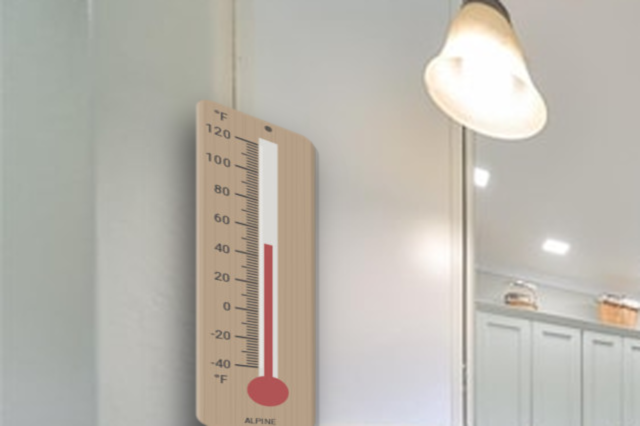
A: 50 °F
